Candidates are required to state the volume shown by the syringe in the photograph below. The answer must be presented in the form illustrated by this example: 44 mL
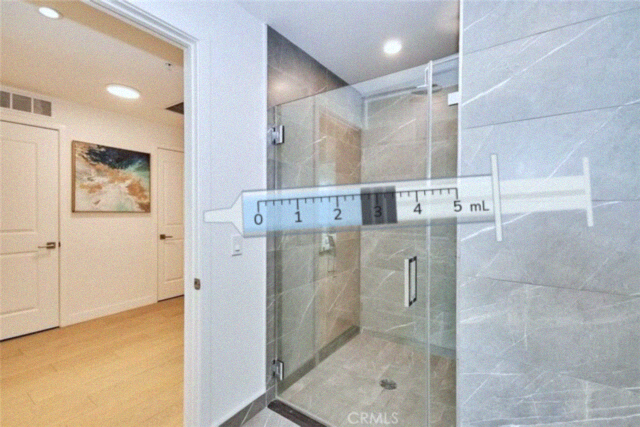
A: 2.6 mL
